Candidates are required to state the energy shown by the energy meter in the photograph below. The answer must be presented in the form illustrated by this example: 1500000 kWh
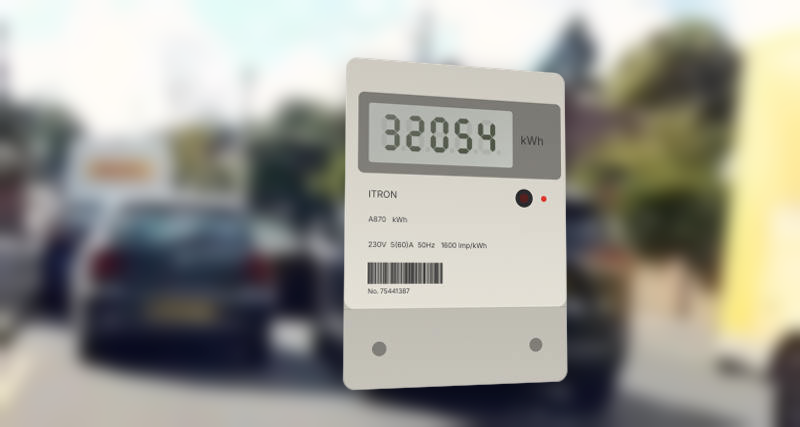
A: 32054 kWh
